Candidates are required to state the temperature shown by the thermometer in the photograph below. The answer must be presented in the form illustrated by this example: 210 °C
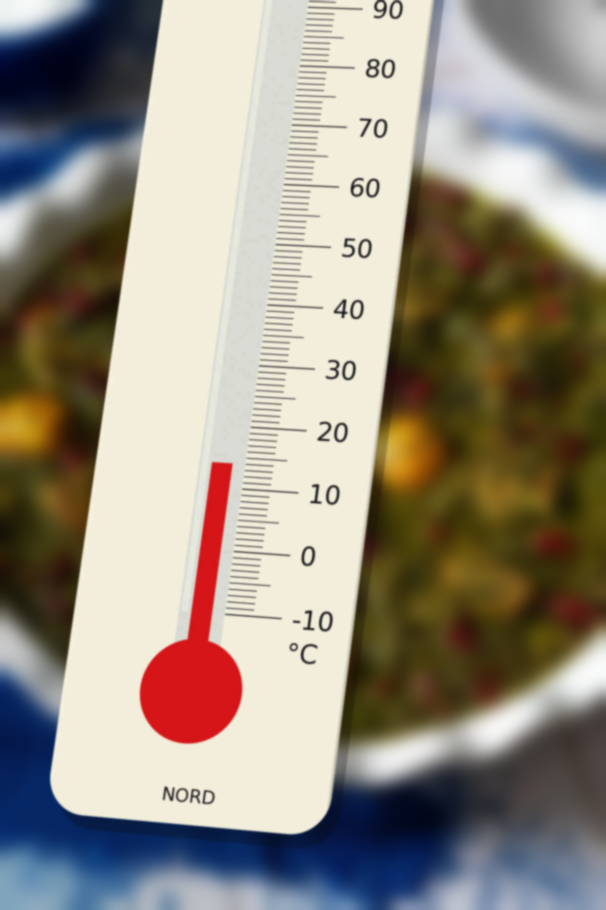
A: 14 °C
